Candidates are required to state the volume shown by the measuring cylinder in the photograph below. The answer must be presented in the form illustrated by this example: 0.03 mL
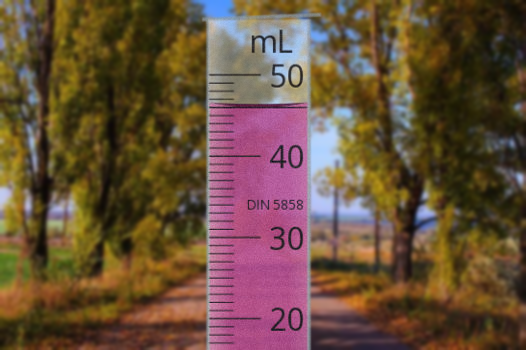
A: 46 mL
